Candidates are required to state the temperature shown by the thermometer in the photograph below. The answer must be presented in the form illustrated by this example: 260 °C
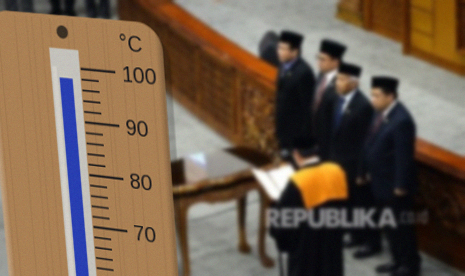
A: 98 °C
